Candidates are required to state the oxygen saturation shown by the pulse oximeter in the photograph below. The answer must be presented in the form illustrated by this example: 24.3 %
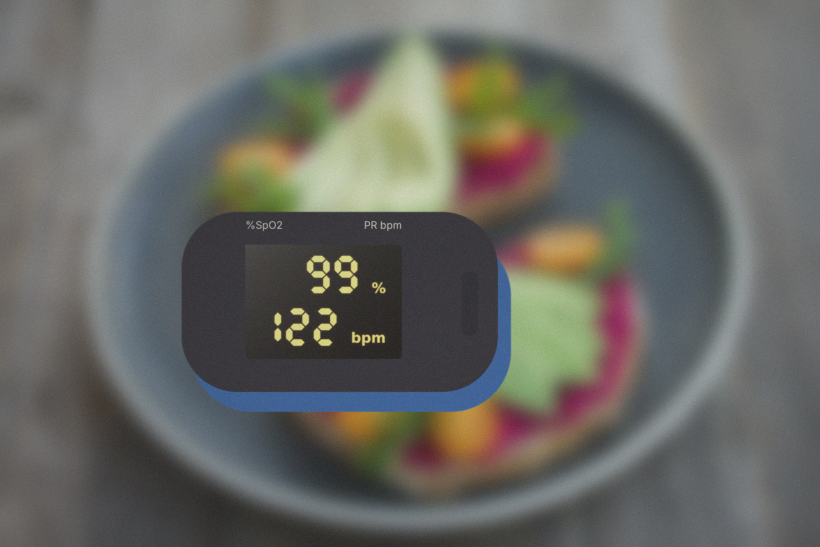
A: 99 %
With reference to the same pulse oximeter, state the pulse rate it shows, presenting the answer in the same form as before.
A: 122 bpm
